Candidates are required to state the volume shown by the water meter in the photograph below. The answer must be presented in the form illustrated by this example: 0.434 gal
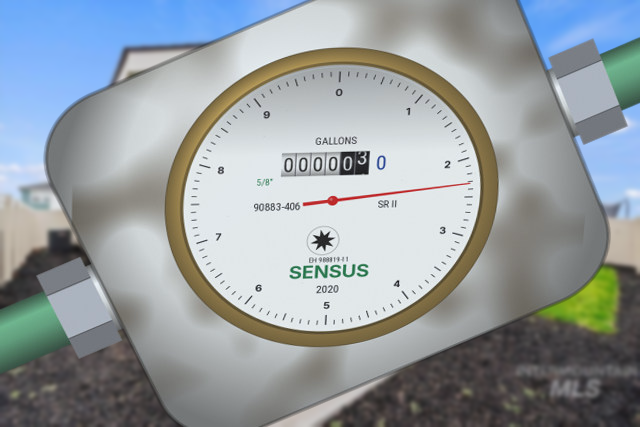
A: 32.3 gal
